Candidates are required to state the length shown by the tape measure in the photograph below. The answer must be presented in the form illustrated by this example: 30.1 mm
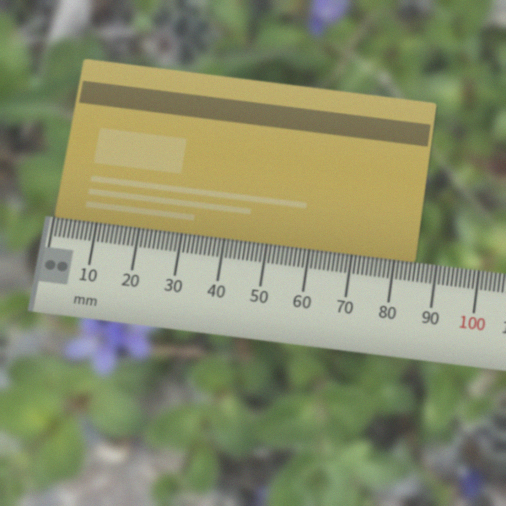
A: 85 mm
